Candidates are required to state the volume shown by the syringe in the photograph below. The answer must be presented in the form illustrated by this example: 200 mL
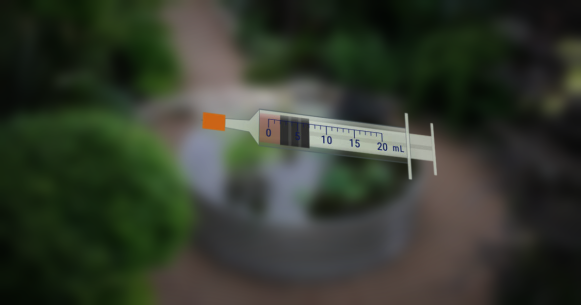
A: 2 mL
